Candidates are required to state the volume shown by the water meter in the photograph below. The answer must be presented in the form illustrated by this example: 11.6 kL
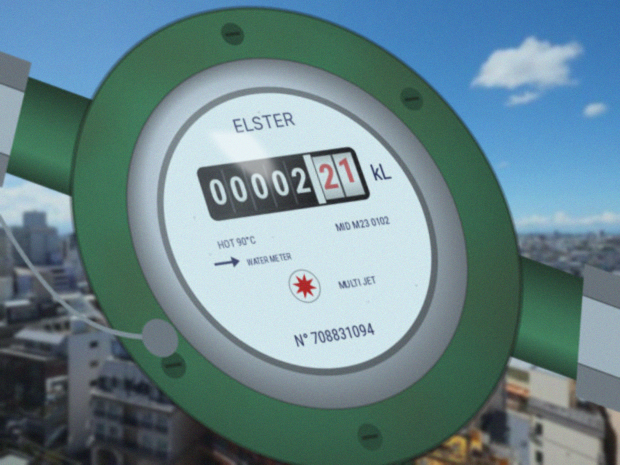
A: 2.21 kL
